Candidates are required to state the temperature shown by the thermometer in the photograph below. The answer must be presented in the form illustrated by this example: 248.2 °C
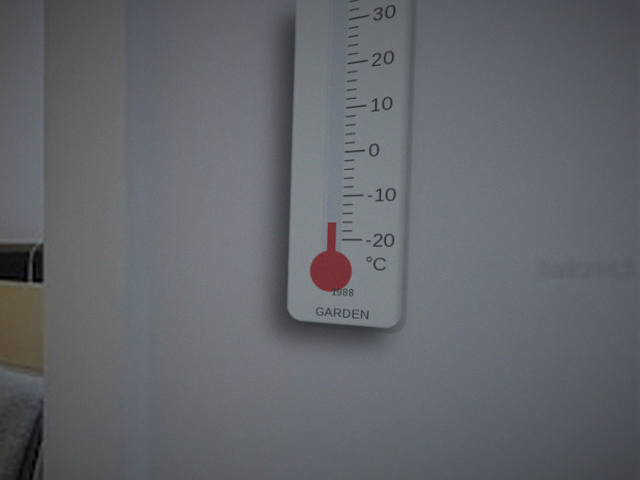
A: -16 °C
